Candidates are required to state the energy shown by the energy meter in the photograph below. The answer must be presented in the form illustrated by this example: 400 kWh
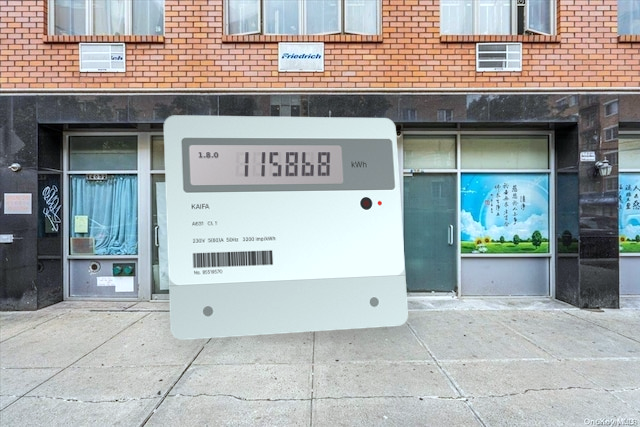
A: 115868 kWh
